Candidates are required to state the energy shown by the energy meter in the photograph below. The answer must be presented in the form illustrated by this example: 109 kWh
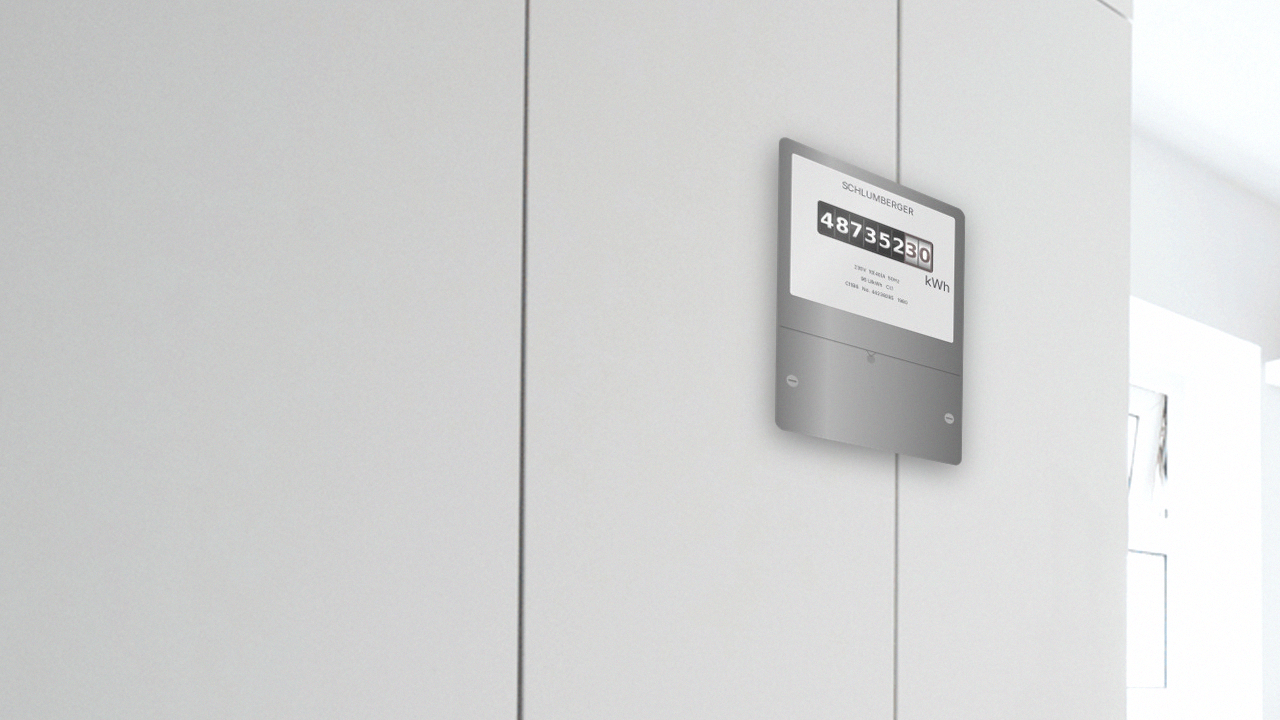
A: 487352.30 kWh
